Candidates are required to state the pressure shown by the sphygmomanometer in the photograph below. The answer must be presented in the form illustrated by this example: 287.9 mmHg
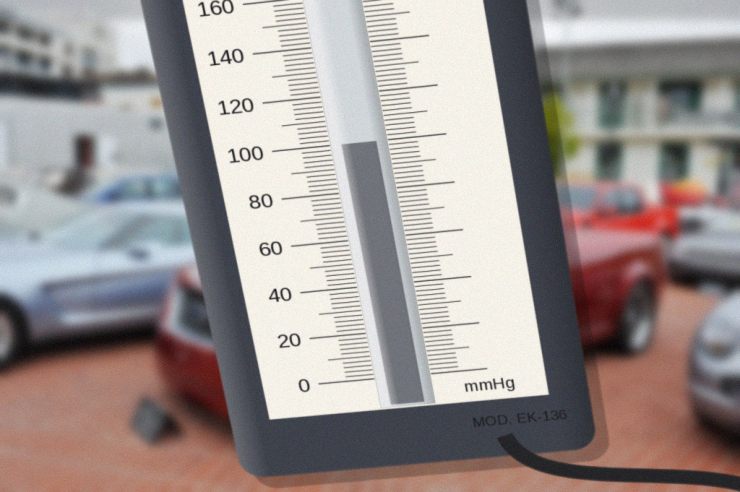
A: 100 mmHg
